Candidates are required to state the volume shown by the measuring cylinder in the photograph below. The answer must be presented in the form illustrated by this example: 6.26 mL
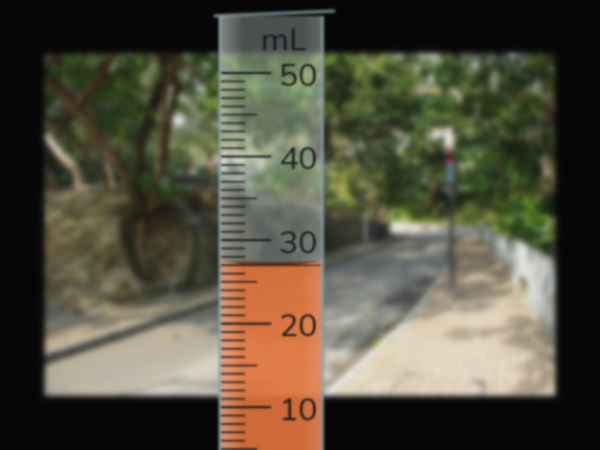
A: 27 mL
